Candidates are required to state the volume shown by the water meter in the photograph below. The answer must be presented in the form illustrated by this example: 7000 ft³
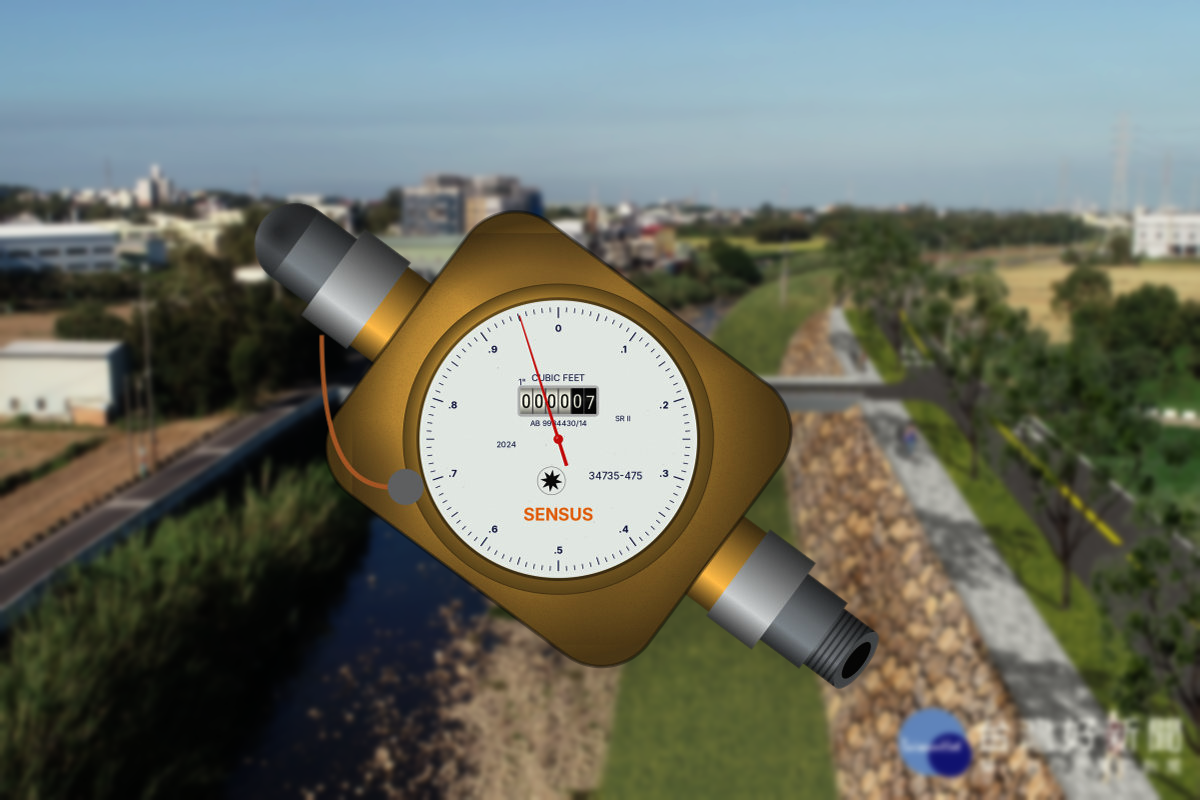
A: 6.95 ft³
